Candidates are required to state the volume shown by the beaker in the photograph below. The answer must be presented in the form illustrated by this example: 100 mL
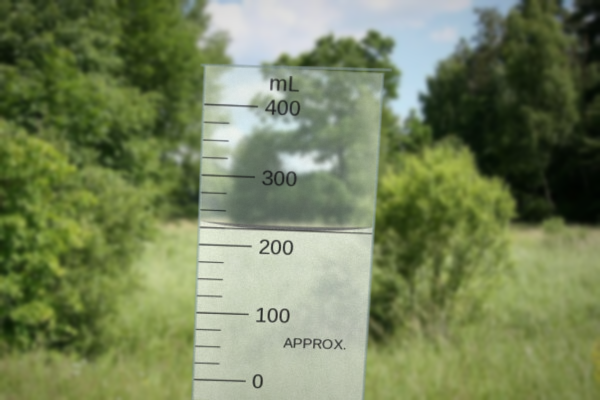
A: 225 mL
